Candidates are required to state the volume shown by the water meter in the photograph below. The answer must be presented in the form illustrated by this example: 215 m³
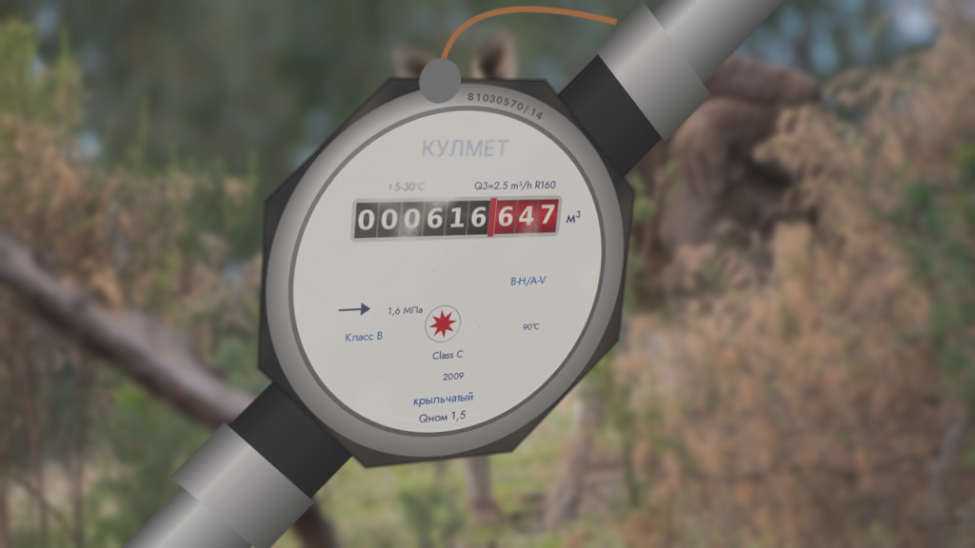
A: 616.647 m³
